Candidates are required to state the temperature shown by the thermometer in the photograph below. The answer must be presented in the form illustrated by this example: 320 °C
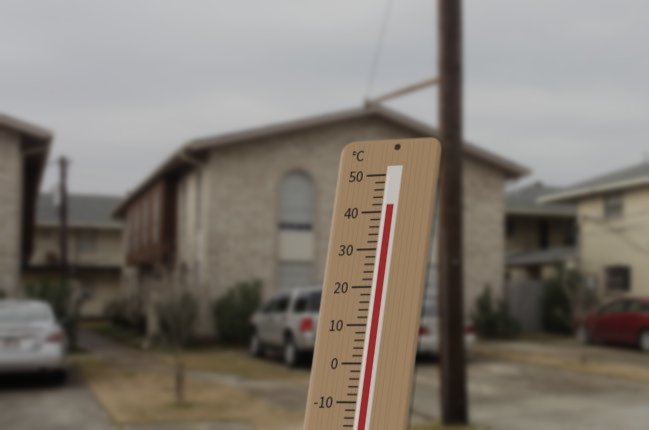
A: 42 °C
